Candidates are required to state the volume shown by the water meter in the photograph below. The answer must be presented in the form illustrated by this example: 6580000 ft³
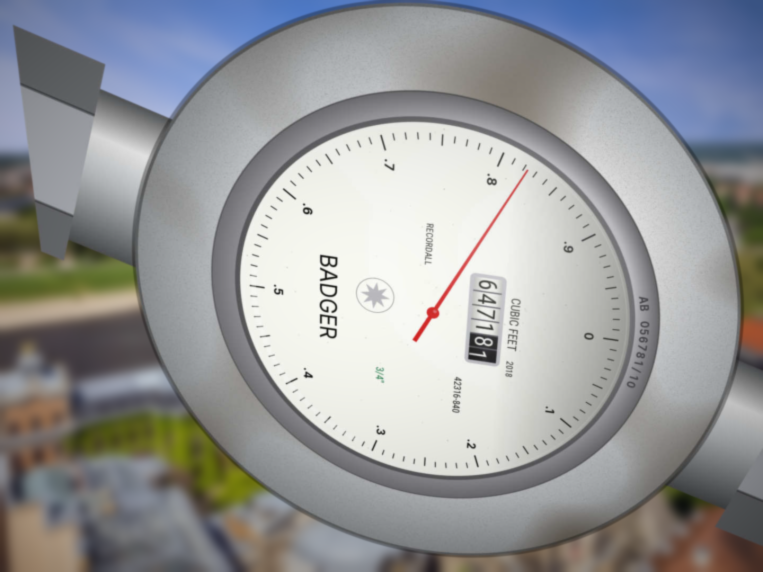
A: 647180.82 ft³
